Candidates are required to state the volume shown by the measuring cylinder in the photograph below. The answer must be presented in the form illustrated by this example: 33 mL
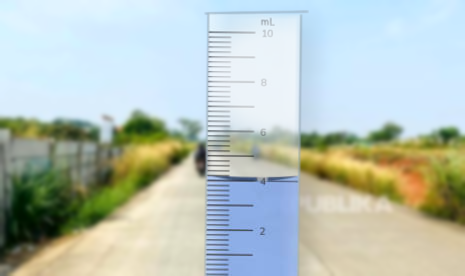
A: 4 mL
